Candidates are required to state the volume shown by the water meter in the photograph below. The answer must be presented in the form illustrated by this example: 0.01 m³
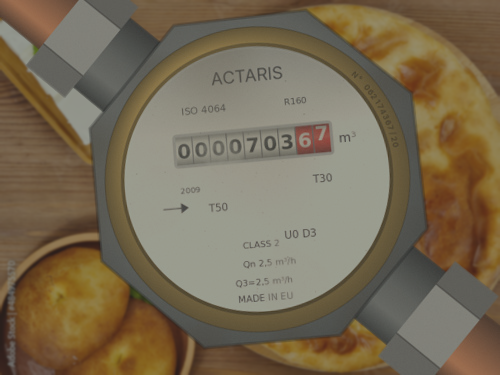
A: 703.67 m³
